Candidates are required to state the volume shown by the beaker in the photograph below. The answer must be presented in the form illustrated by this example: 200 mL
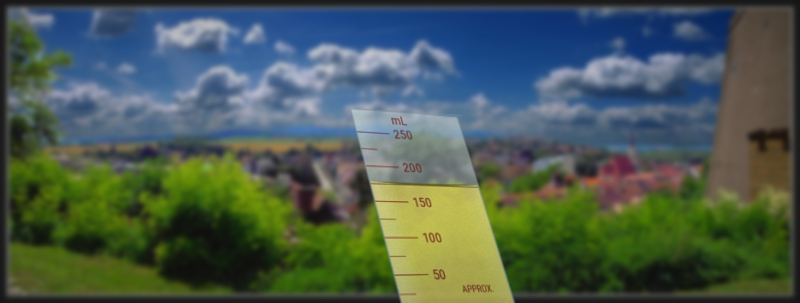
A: 175 mL
